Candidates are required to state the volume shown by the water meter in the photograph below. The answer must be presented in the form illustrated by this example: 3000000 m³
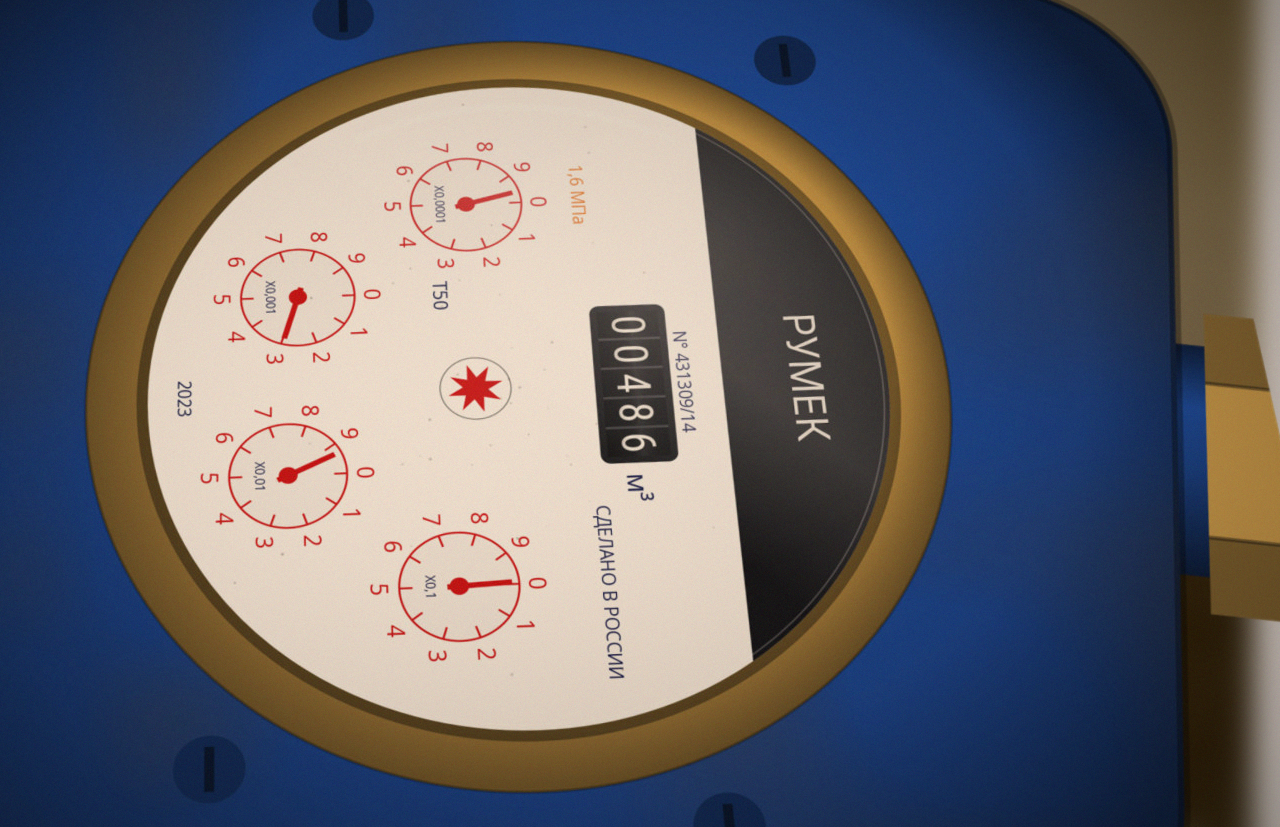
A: 485.9929 m³
